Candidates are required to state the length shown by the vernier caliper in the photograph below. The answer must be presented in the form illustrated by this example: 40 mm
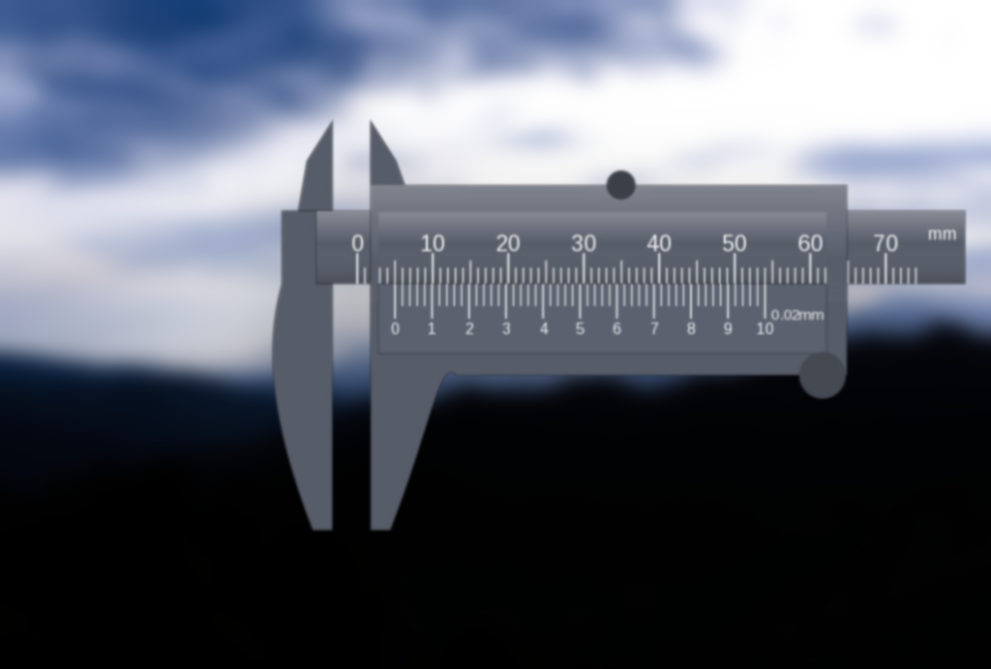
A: 5.0 mm
